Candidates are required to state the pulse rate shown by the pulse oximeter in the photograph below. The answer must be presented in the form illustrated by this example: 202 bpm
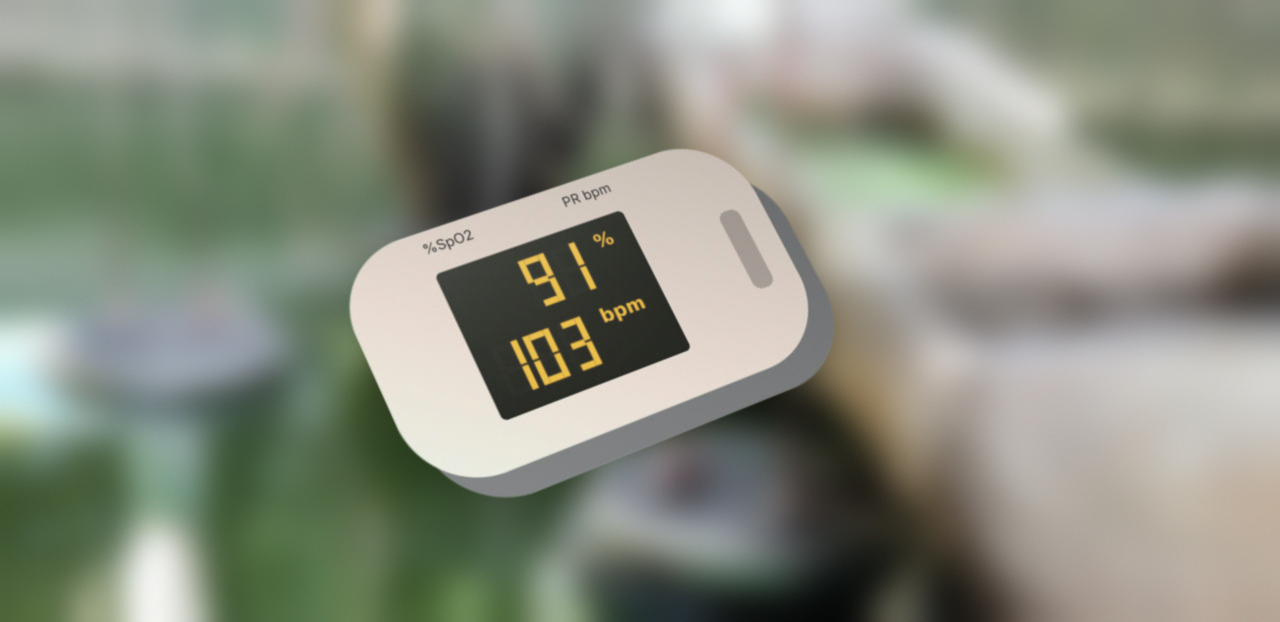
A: 103 bpm
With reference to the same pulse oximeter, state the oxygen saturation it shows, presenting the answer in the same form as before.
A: 91 %
